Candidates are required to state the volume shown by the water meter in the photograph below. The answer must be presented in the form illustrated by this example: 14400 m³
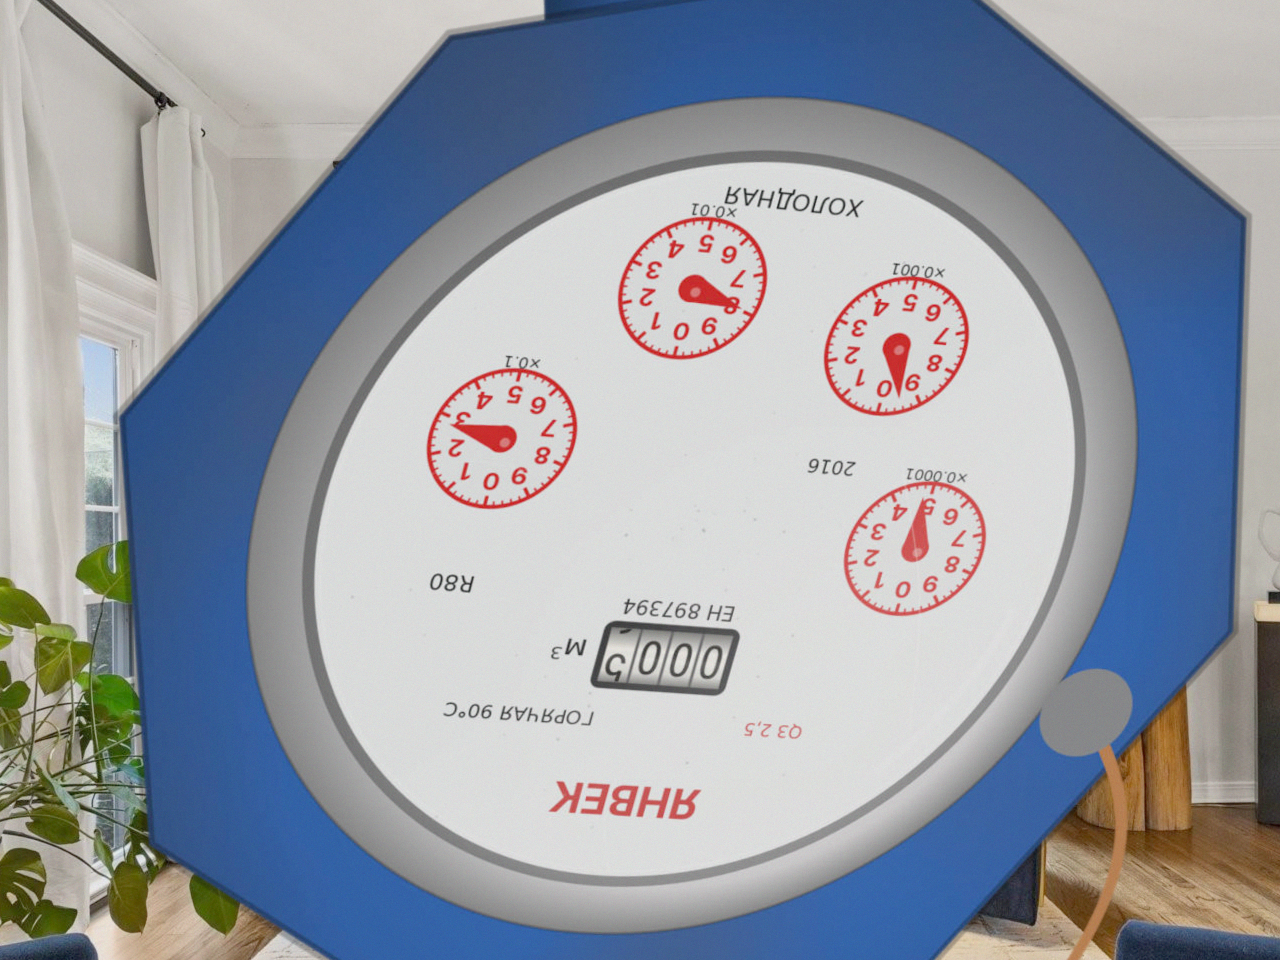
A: 5.2794 m³
